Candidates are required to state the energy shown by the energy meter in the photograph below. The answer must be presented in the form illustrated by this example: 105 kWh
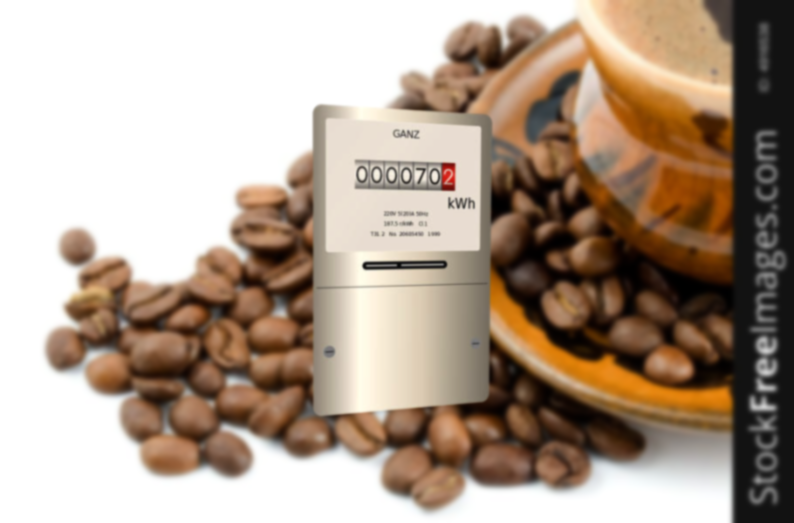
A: 70.2 kWh
